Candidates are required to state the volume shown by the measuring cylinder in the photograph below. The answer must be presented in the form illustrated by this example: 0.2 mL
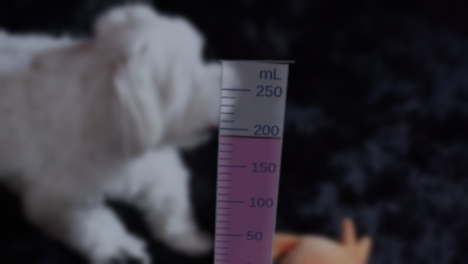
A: 190 mL
